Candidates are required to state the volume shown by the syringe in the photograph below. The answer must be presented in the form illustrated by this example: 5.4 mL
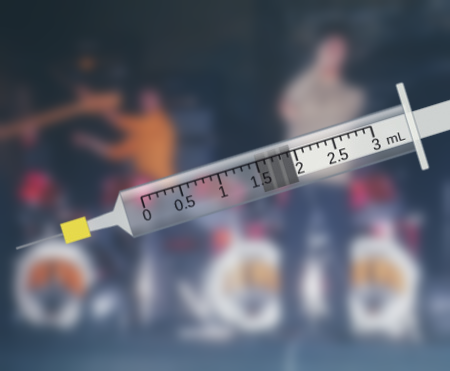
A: 1.5 mL
